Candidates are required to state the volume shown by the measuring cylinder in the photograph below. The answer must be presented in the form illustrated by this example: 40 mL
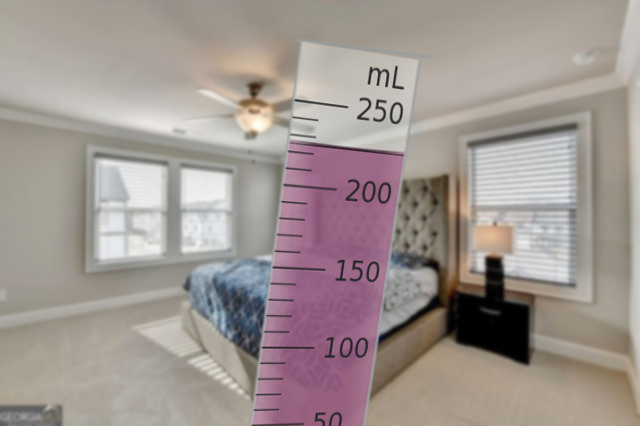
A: 225 mL
